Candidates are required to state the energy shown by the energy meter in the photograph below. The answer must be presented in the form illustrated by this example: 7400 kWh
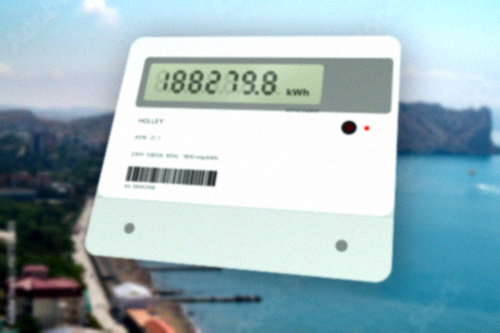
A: 188279.8 kWh
